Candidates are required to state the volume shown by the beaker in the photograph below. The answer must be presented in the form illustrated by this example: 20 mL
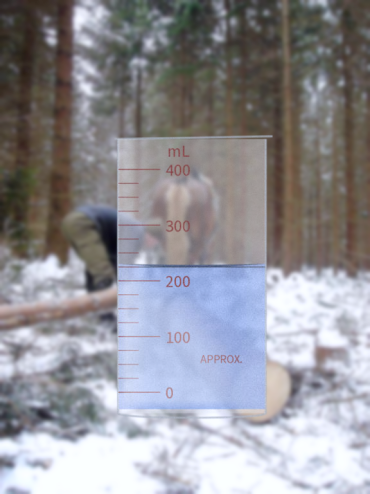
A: 225 mL
